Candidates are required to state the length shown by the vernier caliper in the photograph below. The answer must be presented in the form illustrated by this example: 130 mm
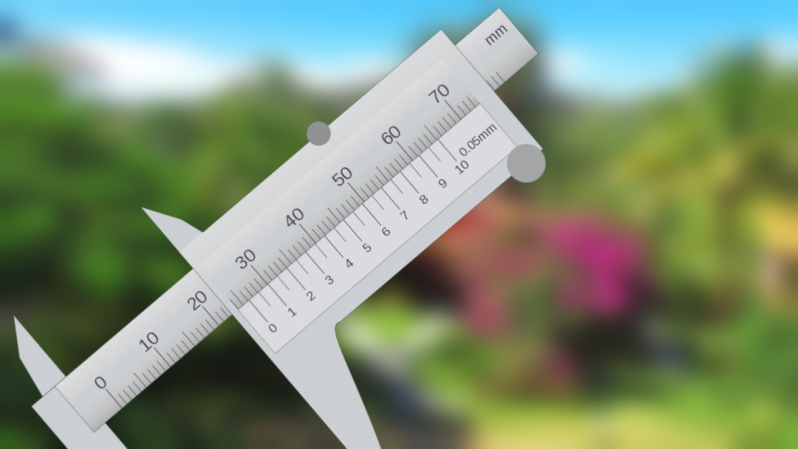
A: 26.2 mm
